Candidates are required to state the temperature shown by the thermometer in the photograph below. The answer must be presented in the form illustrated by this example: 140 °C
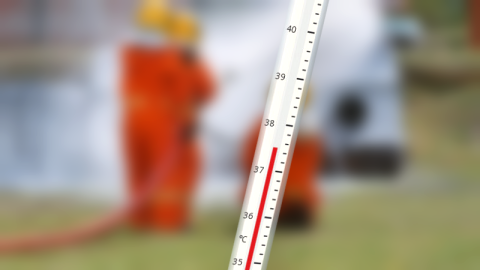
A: 37.5 °C
